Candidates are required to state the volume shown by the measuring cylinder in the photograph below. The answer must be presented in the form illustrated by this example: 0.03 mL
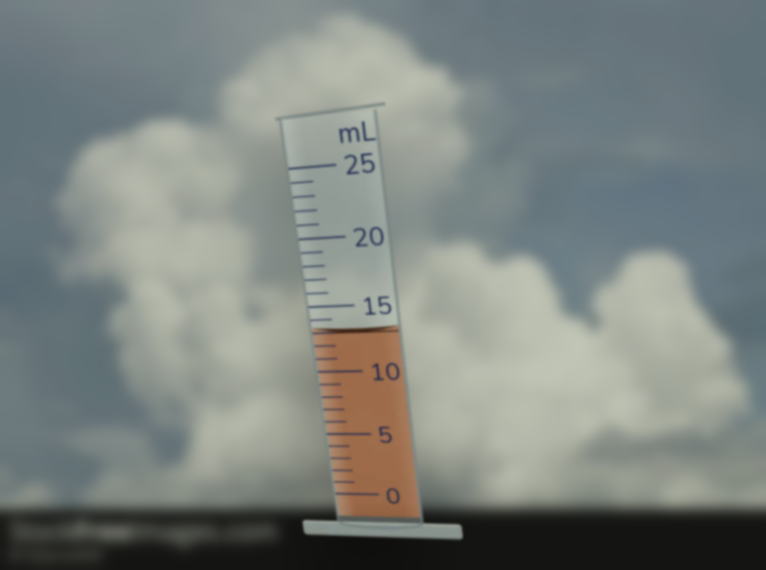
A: 13 mL
